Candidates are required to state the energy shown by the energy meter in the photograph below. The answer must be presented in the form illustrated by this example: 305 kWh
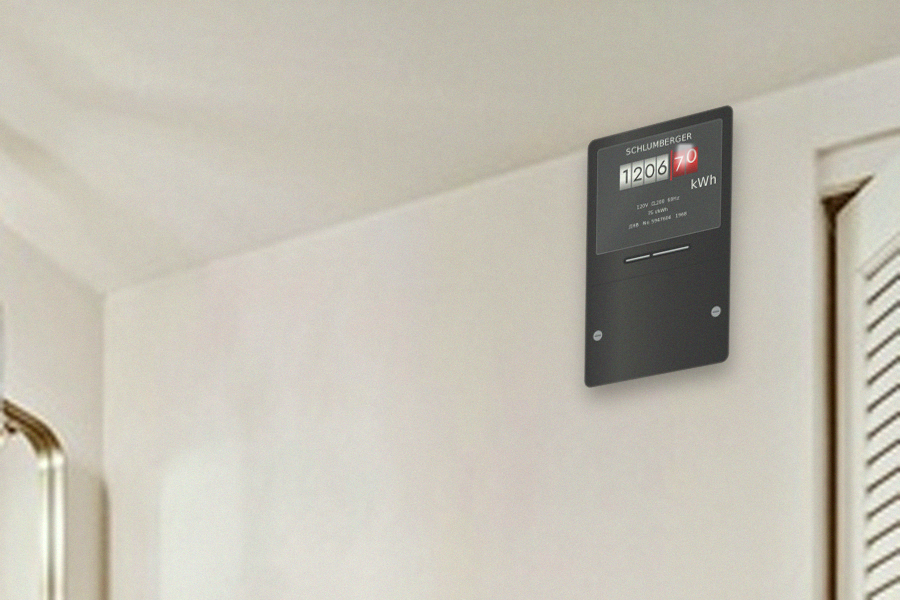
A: 1206.70 kWh
